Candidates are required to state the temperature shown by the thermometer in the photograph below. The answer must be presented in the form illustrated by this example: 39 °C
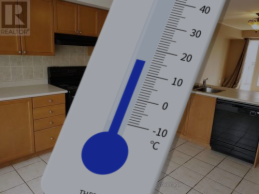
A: 15 °C
